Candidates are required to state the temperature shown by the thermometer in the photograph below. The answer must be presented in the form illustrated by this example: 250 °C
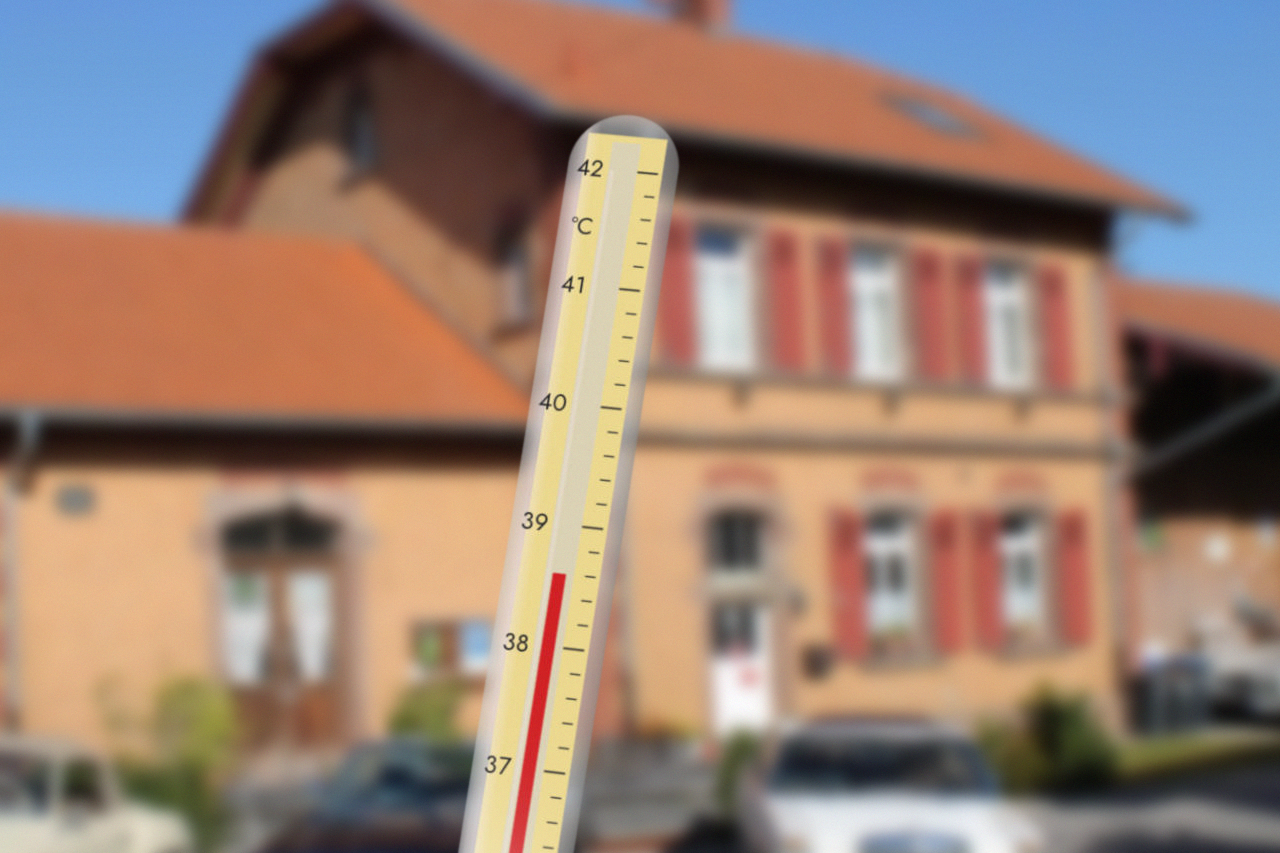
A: 38.6 °C
